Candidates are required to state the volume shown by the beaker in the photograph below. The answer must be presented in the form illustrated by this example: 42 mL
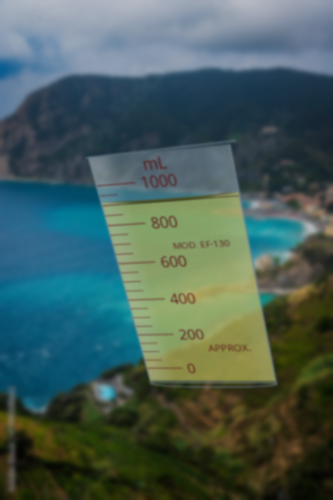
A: 900 mL
